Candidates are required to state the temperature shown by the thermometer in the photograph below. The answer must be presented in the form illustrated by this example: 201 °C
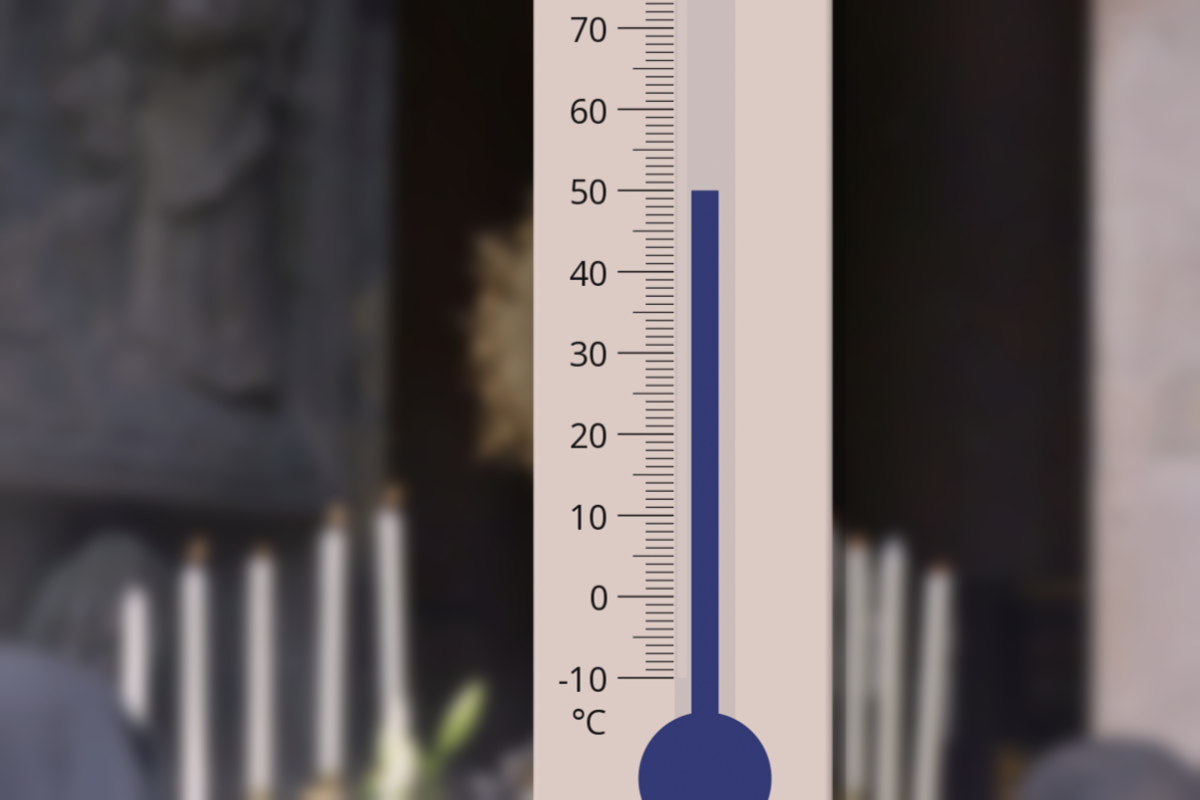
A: 50 °C
